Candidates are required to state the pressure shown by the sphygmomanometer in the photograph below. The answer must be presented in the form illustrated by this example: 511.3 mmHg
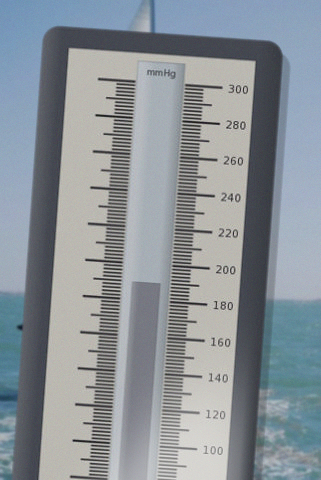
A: 190 mmHg
